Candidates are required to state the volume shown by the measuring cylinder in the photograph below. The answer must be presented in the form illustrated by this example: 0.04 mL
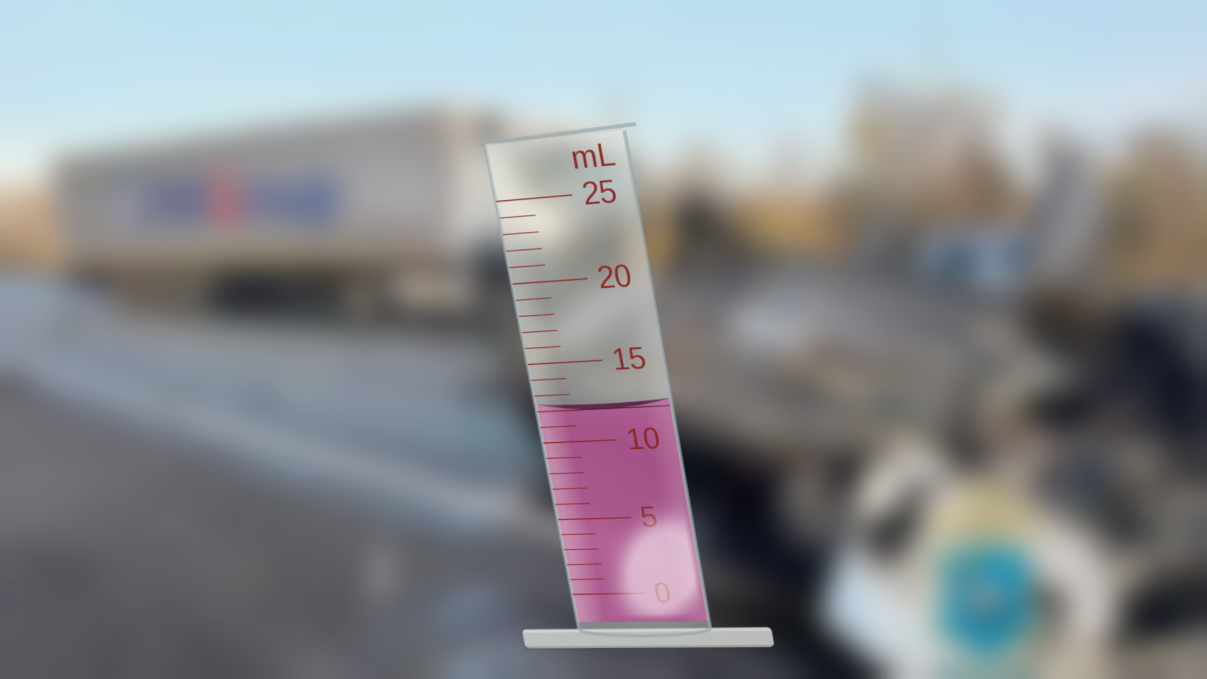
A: 12 mL
